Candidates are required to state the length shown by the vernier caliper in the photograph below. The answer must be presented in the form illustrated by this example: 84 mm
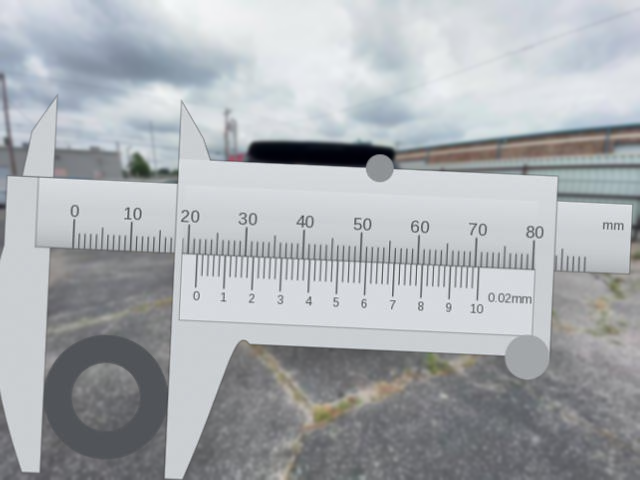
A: 21.6 mm
